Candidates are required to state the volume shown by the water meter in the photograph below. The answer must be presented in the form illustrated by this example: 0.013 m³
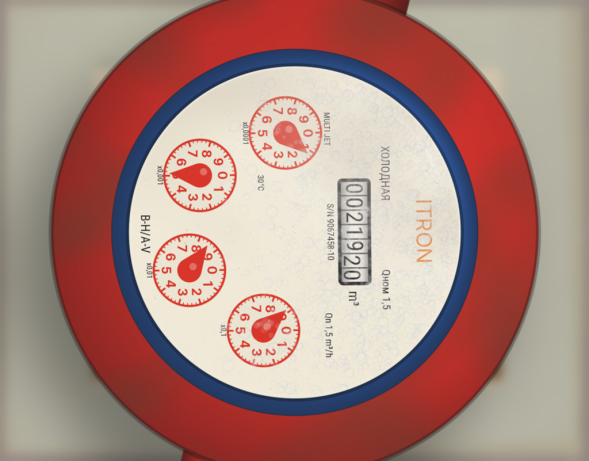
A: 21919.8851 m³
